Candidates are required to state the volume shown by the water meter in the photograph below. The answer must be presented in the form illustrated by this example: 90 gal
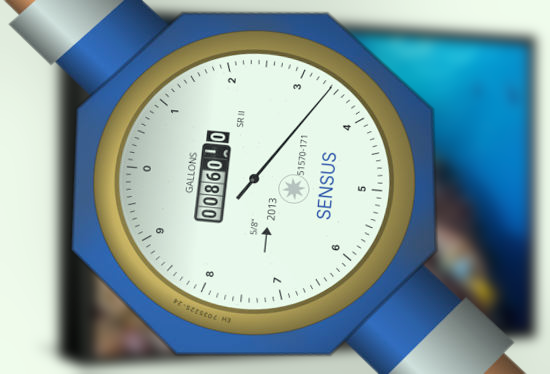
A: 86013.4 gal
